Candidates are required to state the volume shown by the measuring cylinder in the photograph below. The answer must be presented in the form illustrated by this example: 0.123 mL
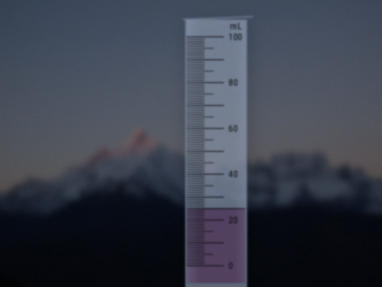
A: 25 mL
